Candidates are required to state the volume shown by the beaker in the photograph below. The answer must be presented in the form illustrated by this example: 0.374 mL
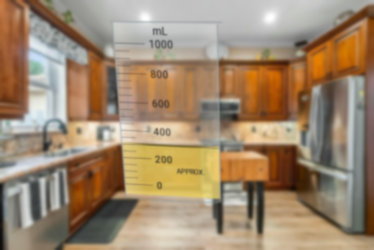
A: 300 mL
